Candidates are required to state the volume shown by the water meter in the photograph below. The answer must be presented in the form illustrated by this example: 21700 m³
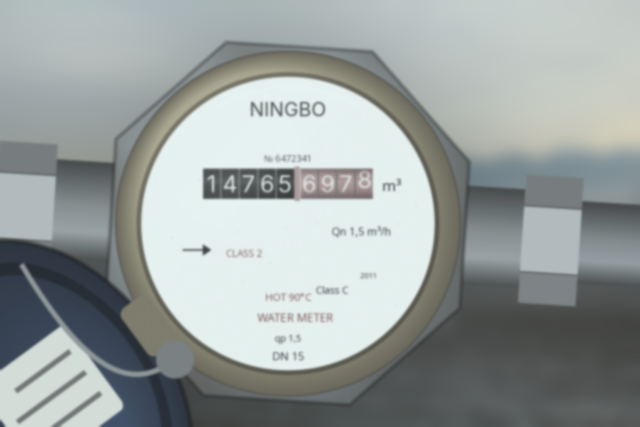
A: 14765.6978 m³
